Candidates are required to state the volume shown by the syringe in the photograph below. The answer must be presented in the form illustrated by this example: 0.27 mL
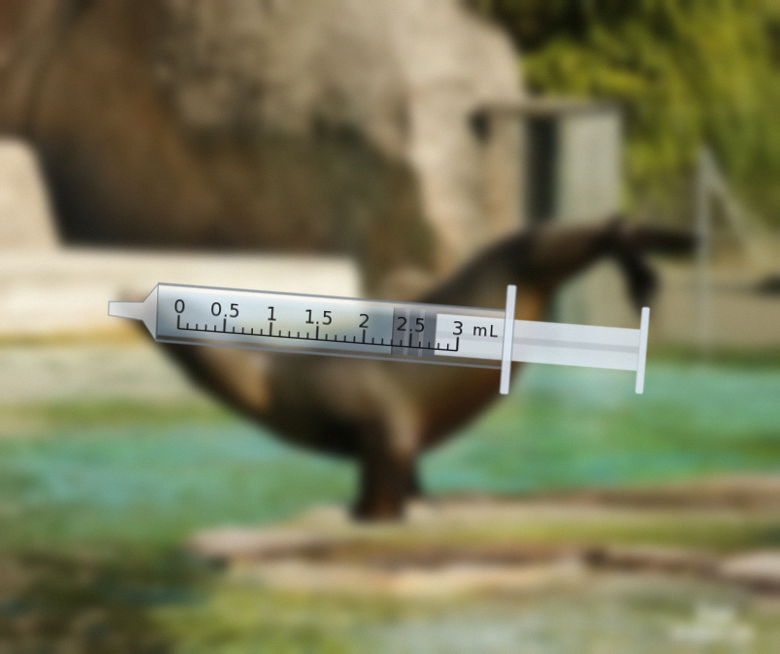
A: 2.3 mL
